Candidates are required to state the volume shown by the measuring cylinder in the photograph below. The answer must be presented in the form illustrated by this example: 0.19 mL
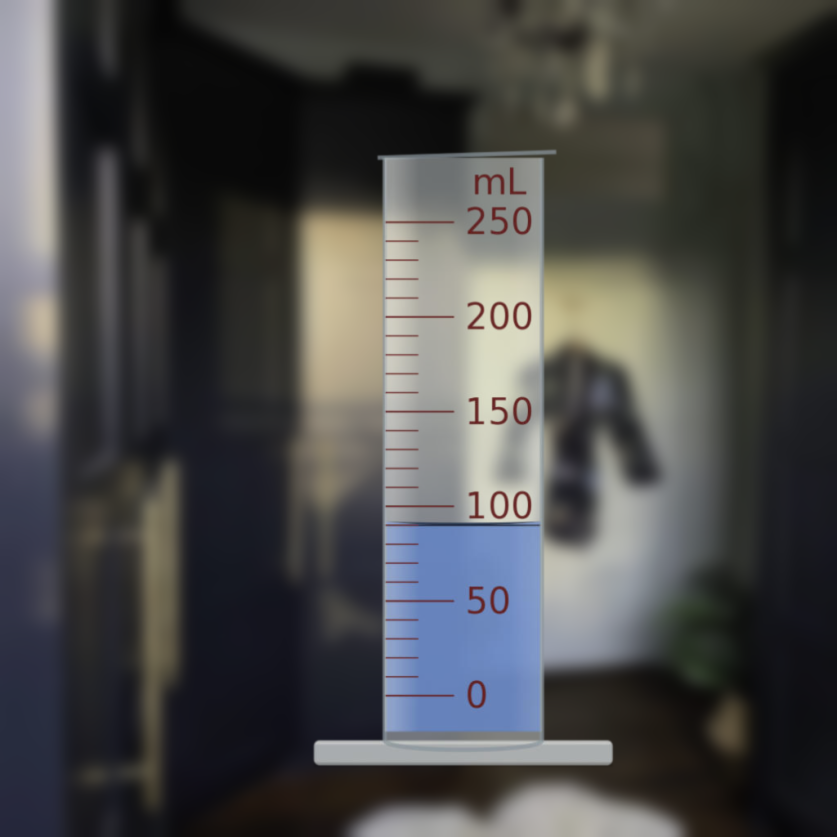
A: 90 mL
